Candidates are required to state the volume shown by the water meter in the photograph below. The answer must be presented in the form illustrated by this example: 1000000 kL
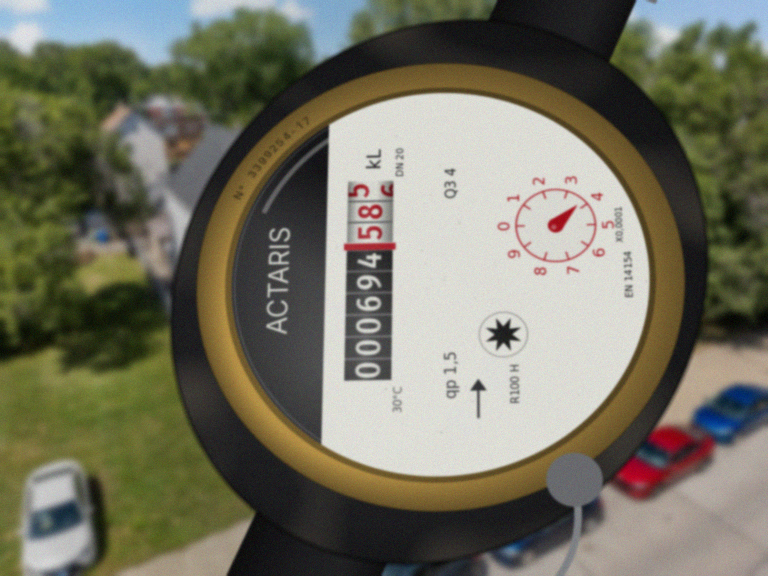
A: 694.5853 kL
